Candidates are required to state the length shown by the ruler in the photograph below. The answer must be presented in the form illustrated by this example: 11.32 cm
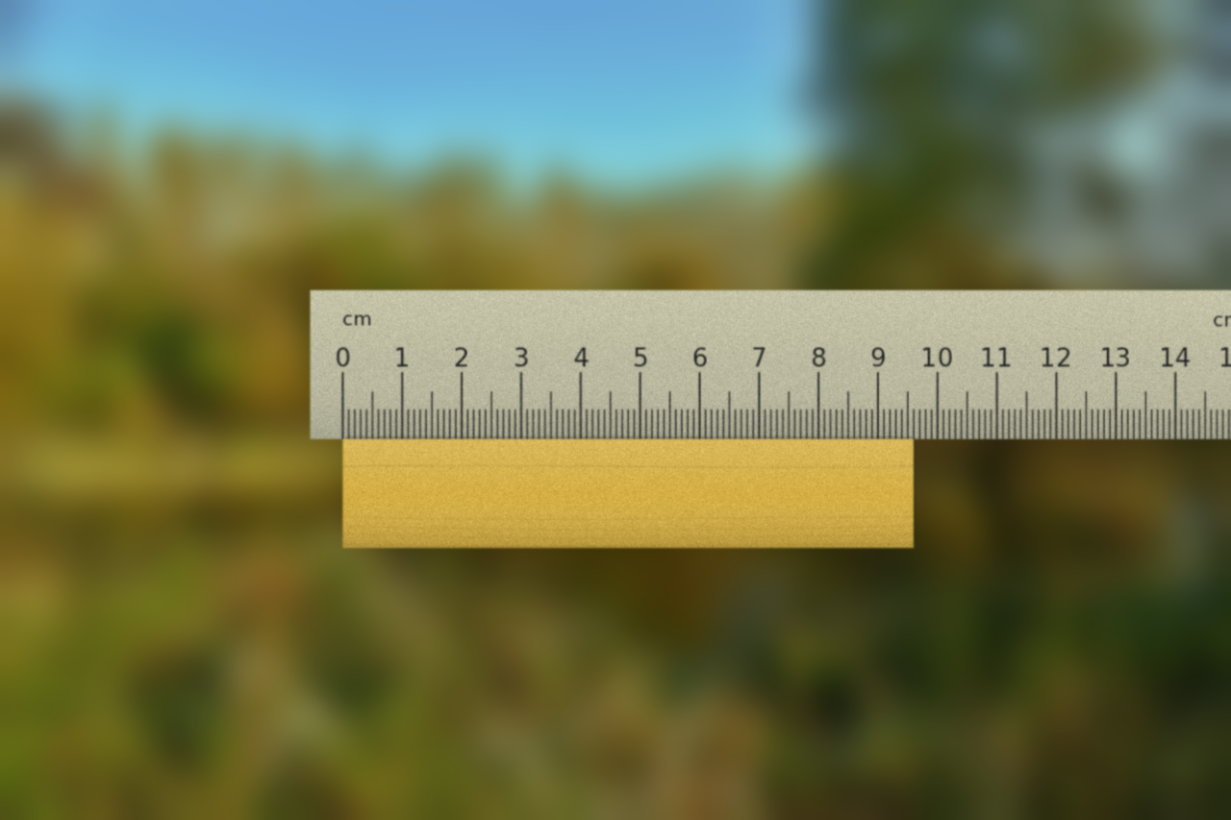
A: 9.6 cm
